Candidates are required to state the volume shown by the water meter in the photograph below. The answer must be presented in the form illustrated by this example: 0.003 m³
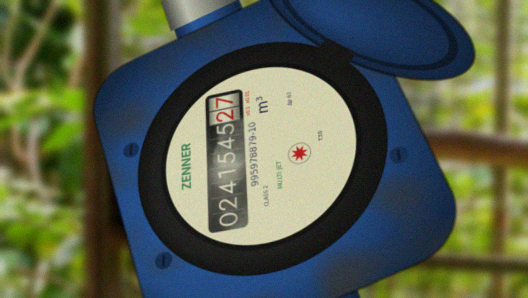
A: 241545.27 m³
